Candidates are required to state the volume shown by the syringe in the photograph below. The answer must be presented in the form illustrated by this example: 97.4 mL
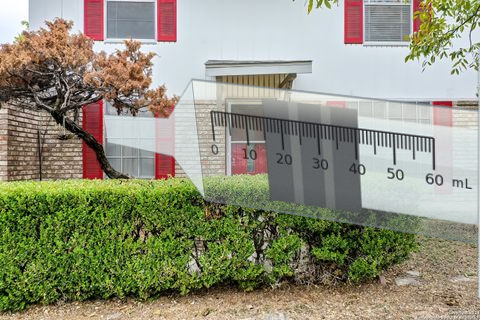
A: 15 mL
